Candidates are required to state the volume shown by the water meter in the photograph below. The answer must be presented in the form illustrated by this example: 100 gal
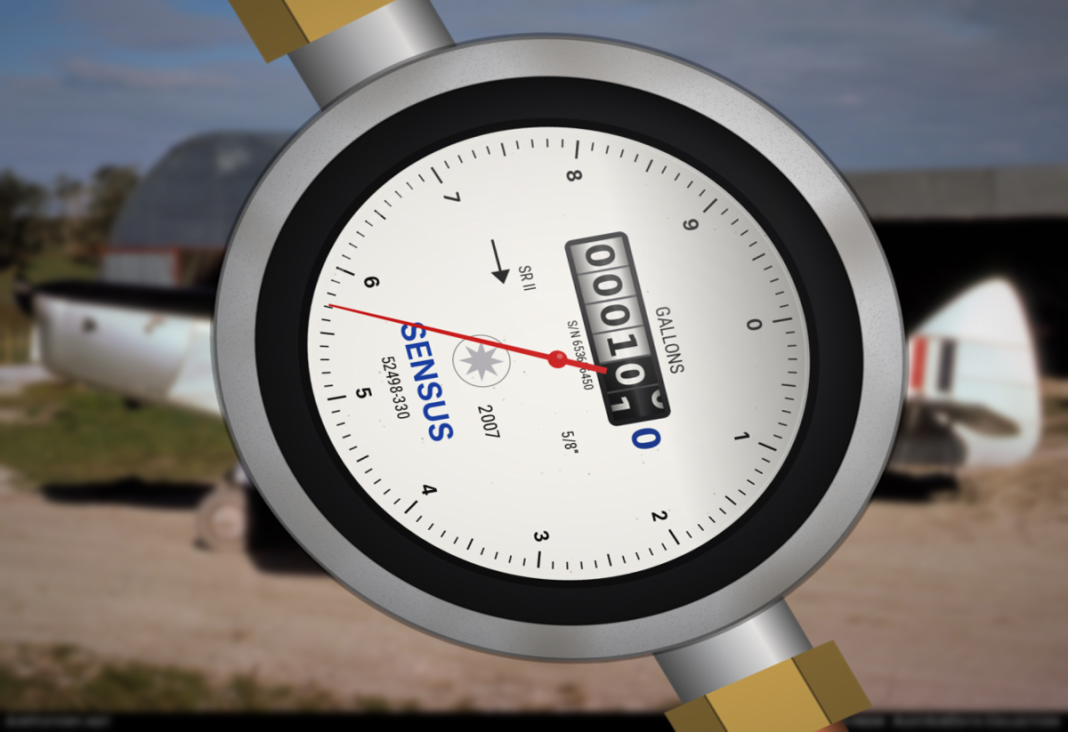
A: 1005.7 gal
